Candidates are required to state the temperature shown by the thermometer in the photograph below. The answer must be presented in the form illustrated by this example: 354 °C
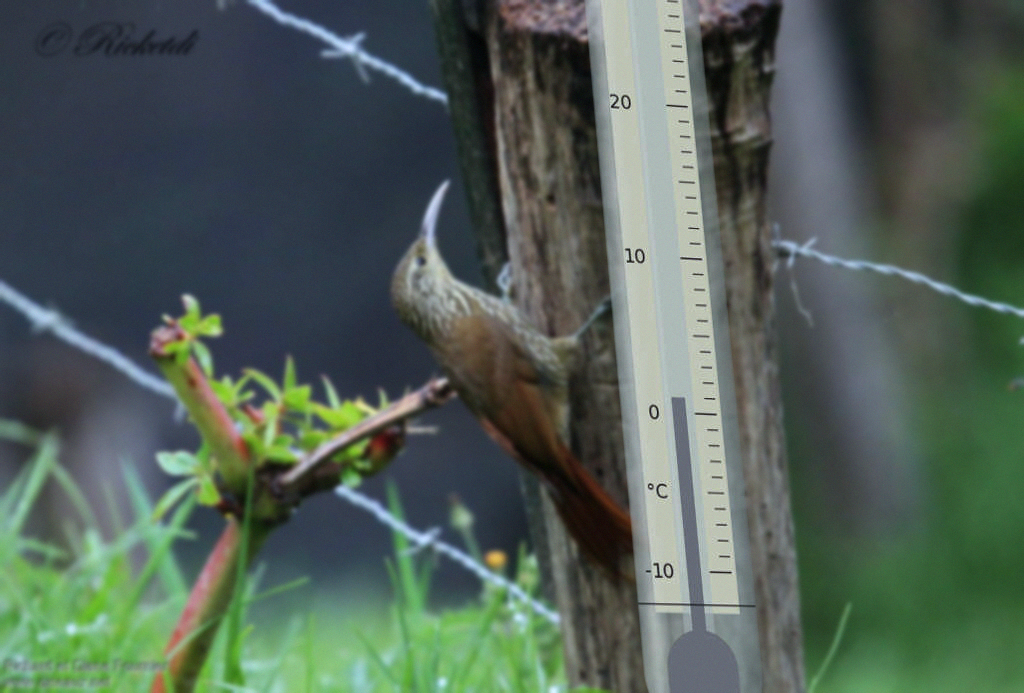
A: 1 °C
